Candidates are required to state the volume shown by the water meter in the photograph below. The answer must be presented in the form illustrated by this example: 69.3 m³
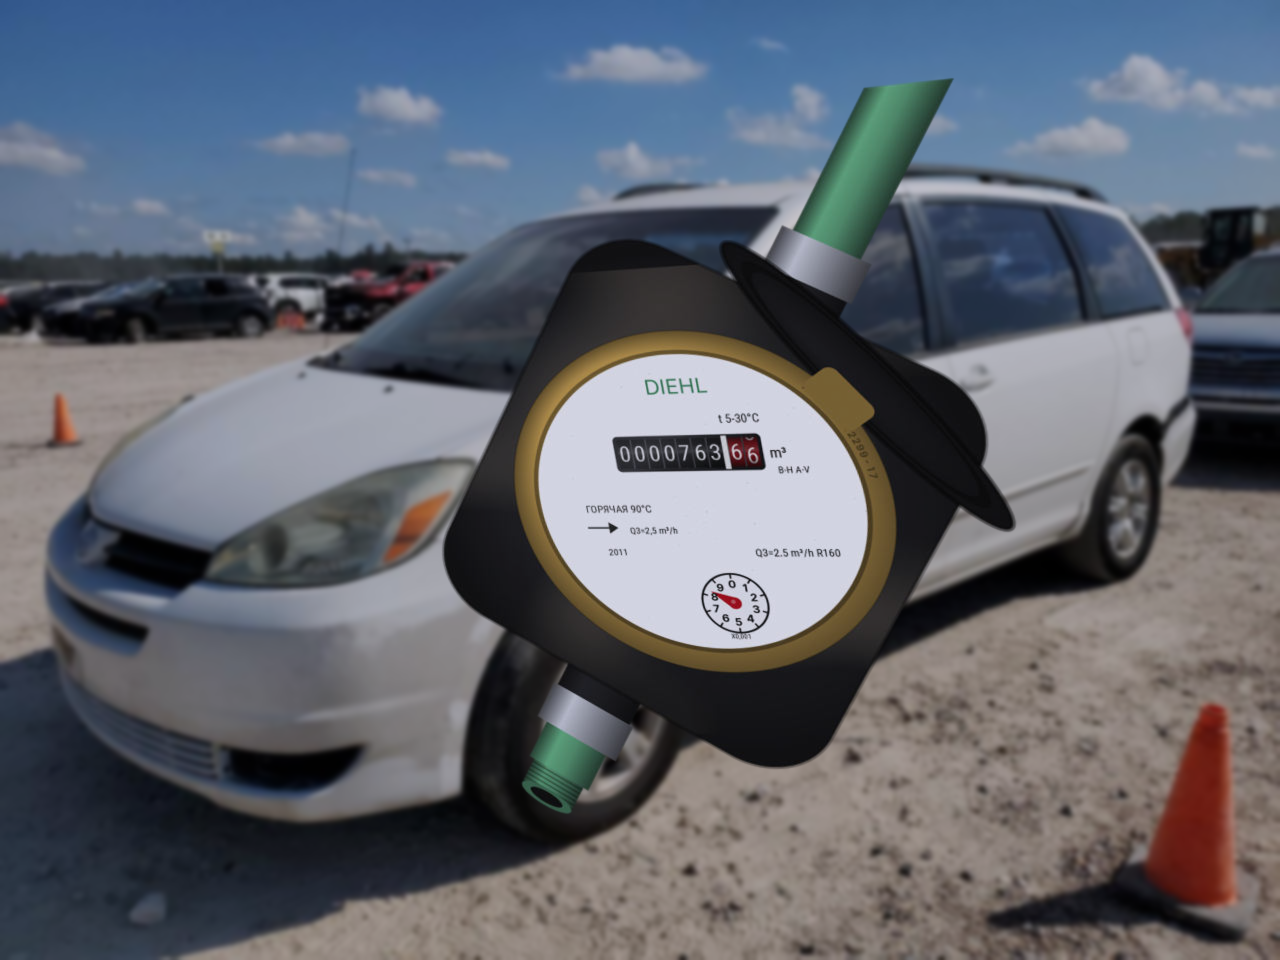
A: 763.658 m³
